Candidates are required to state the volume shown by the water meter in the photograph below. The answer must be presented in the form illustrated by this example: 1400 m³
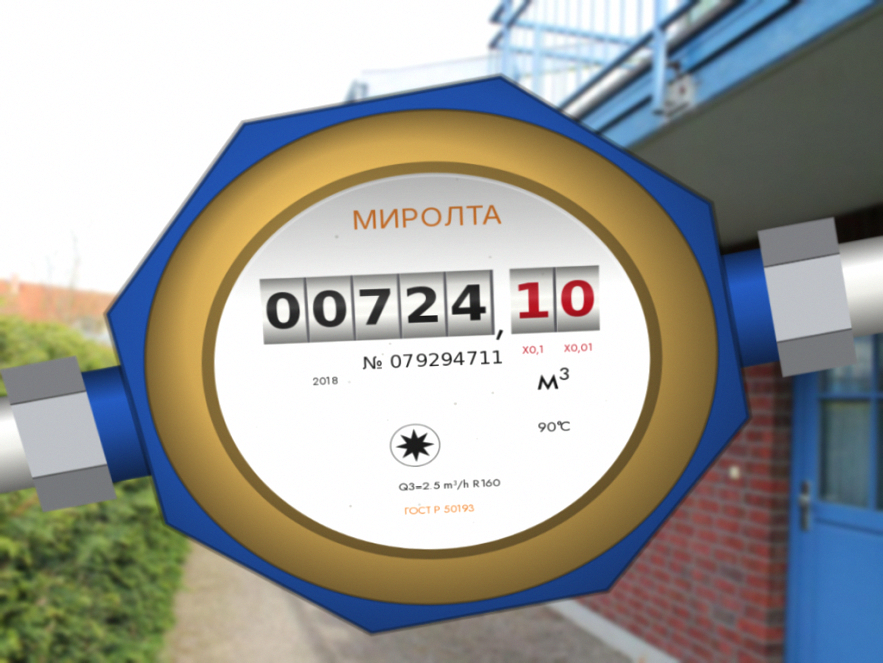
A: 724.10 m³
